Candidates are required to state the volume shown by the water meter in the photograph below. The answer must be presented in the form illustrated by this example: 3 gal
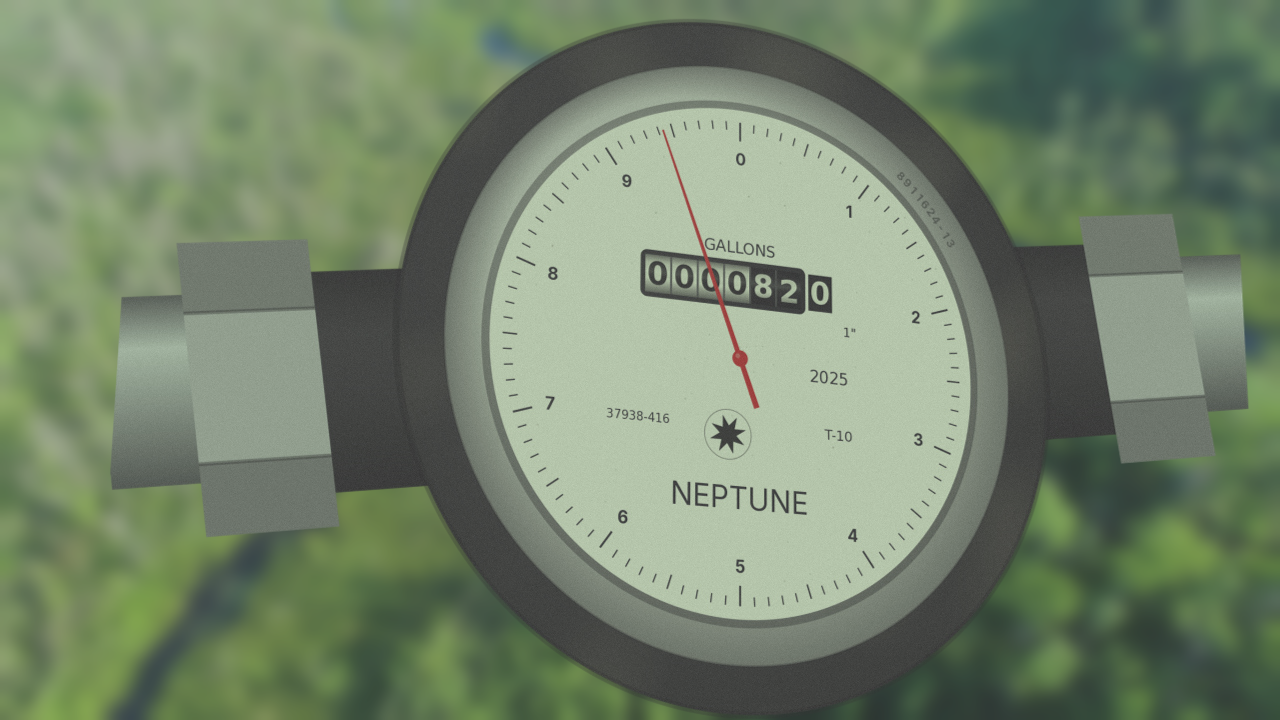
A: 819.4 gal
